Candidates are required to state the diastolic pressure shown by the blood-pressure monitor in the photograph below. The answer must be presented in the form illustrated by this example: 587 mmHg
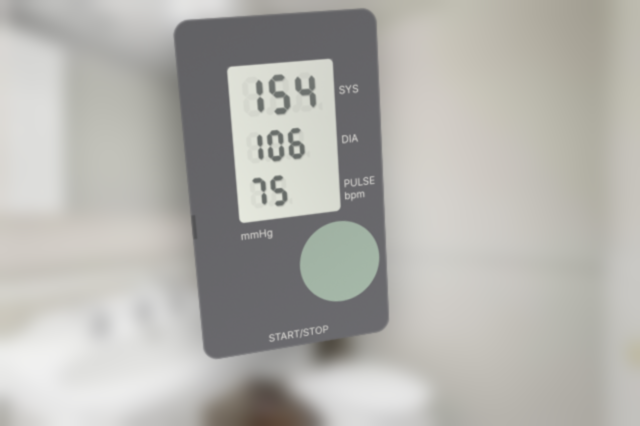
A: 106 mmHg
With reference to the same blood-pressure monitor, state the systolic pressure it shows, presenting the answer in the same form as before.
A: 154 mmHg
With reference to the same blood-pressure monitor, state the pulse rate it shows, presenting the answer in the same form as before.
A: 75 bpm
